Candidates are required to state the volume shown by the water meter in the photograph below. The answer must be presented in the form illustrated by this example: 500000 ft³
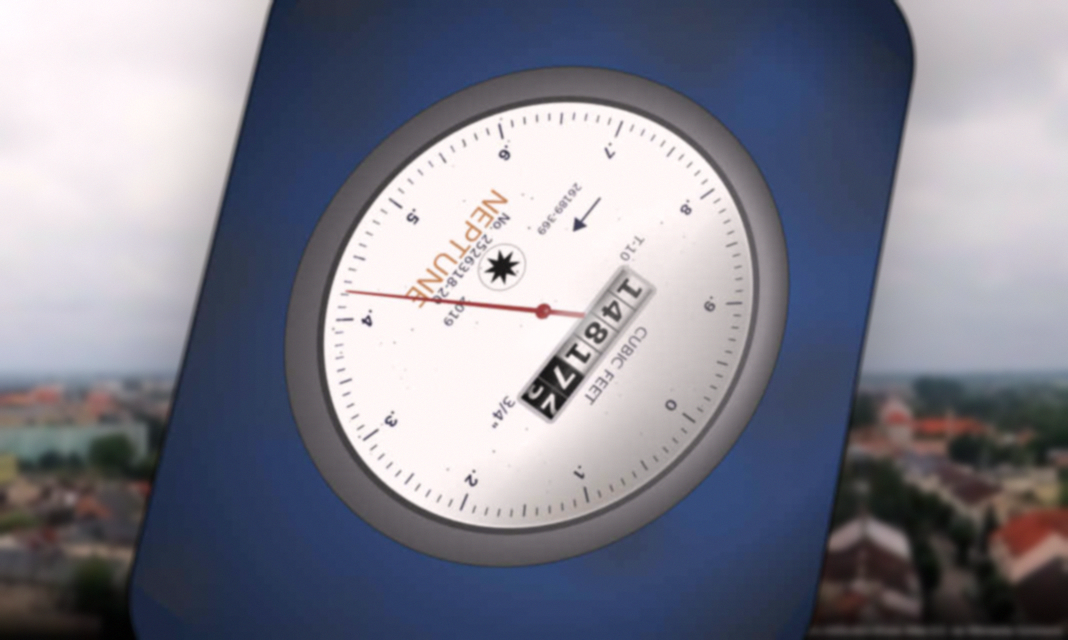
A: 148172.42 ft³
